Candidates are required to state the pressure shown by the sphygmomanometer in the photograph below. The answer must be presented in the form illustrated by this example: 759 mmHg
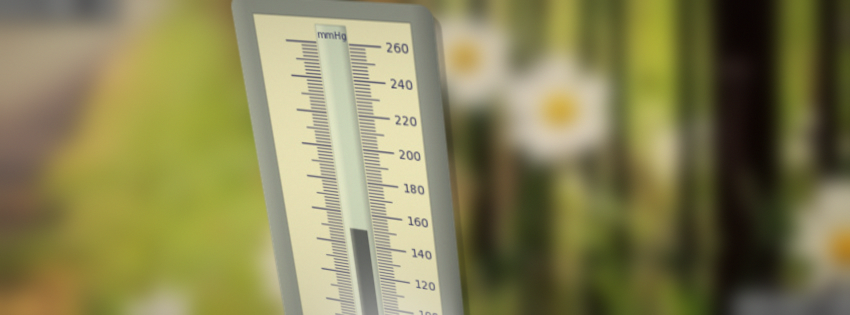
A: 150 mmHg
